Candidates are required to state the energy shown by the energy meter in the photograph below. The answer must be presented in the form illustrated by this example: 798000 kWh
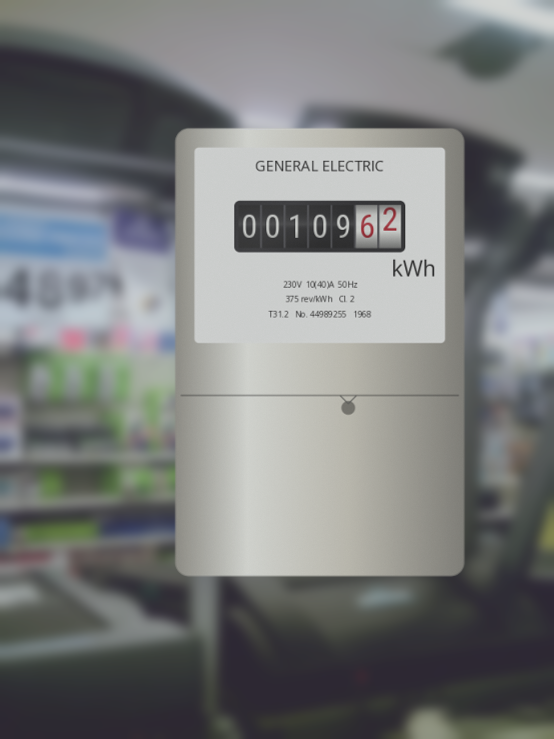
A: 109.62 kWh
